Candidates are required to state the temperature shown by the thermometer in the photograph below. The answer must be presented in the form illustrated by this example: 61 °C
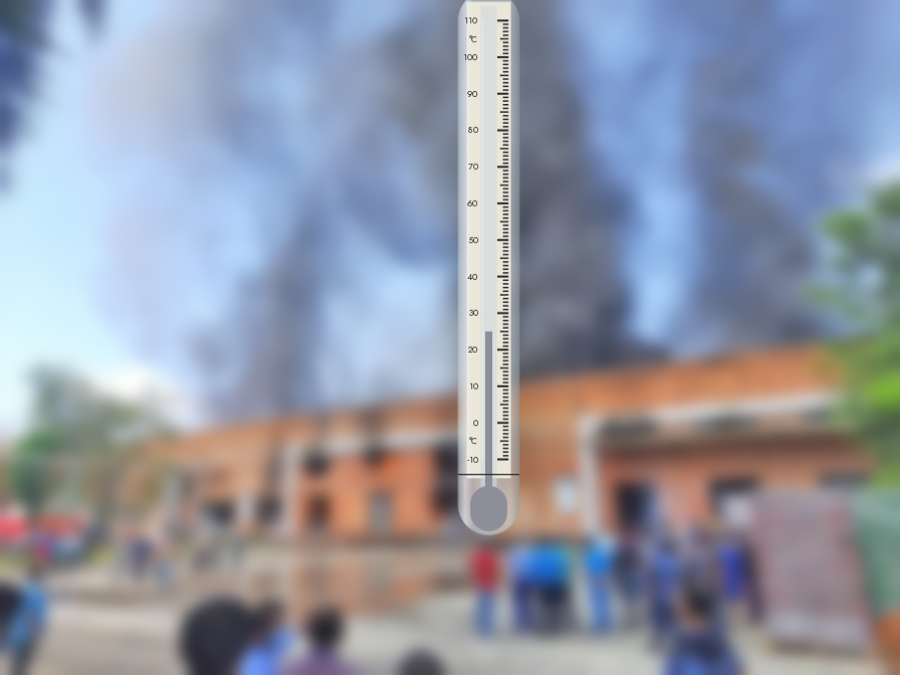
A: 25 °C
